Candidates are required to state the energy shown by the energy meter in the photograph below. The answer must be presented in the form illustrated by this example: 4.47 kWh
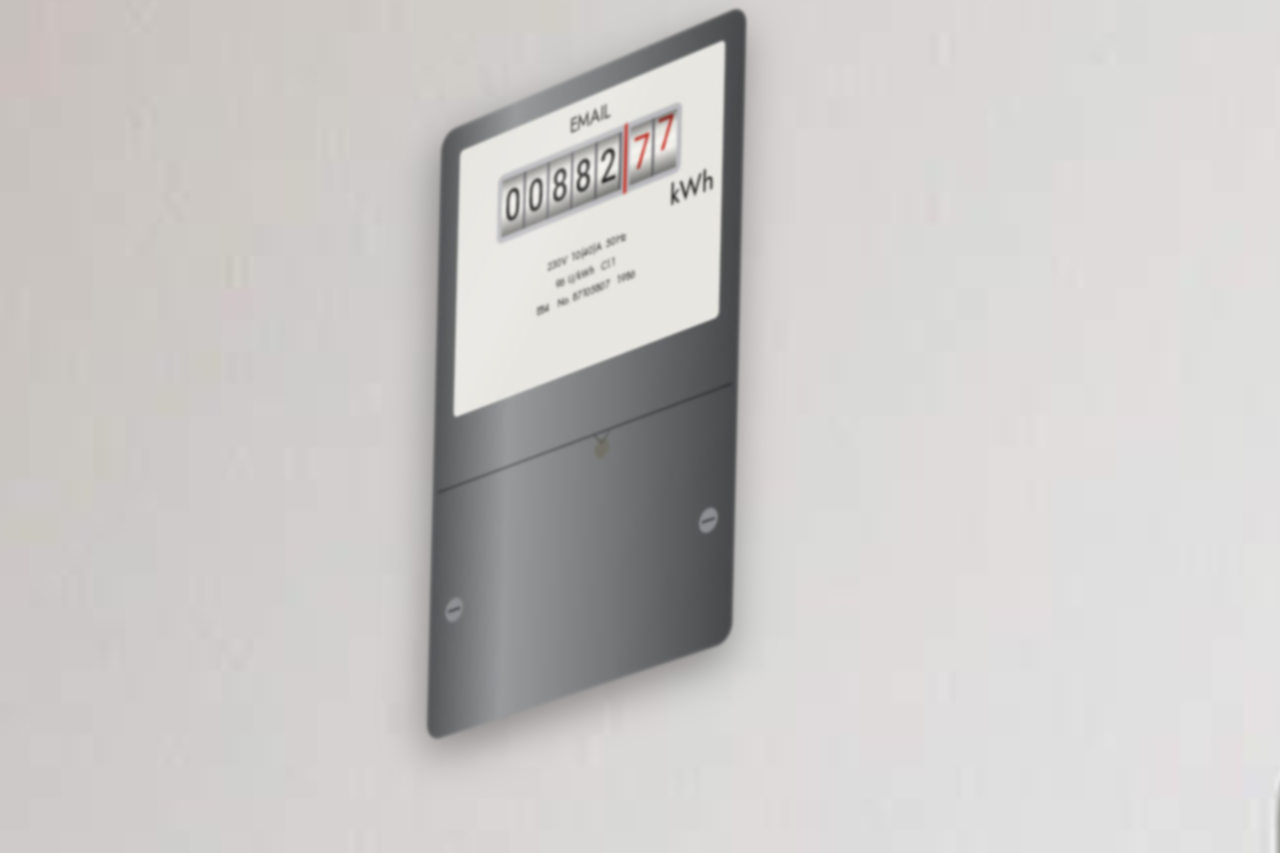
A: 882.77 kWh
